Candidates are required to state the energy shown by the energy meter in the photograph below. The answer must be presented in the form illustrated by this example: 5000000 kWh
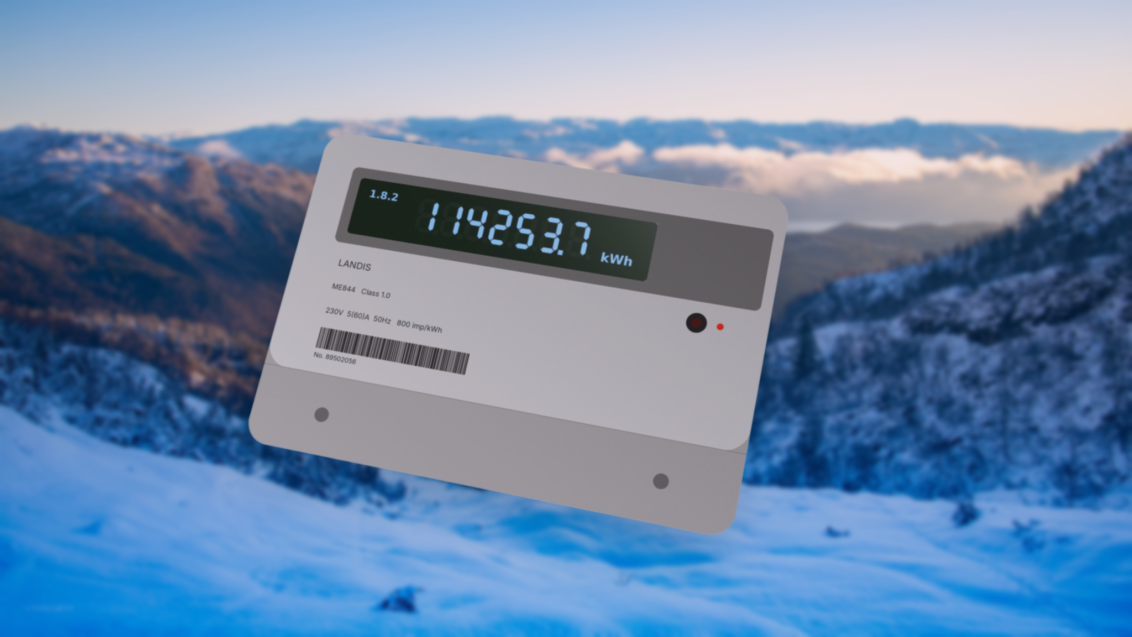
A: 114253.7 kWh
